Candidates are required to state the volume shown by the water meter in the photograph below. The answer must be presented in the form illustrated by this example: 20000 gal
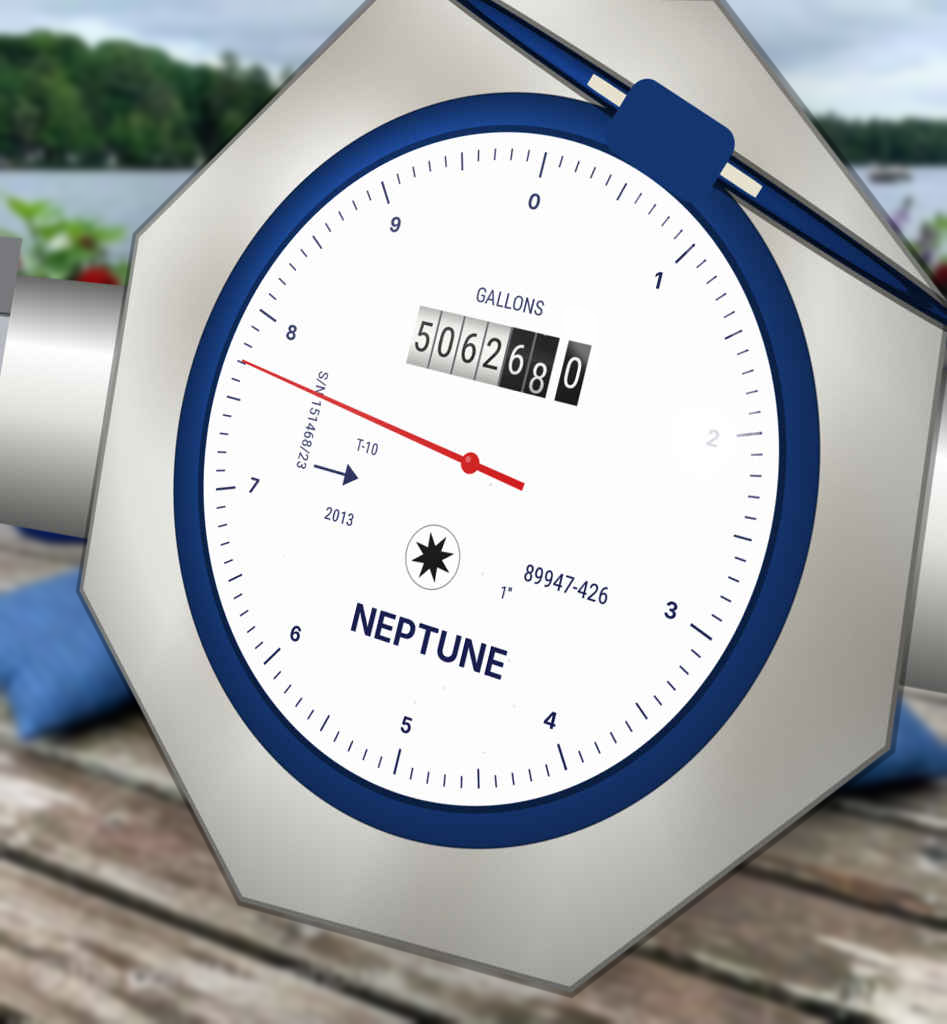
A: 5062677.7 gal
